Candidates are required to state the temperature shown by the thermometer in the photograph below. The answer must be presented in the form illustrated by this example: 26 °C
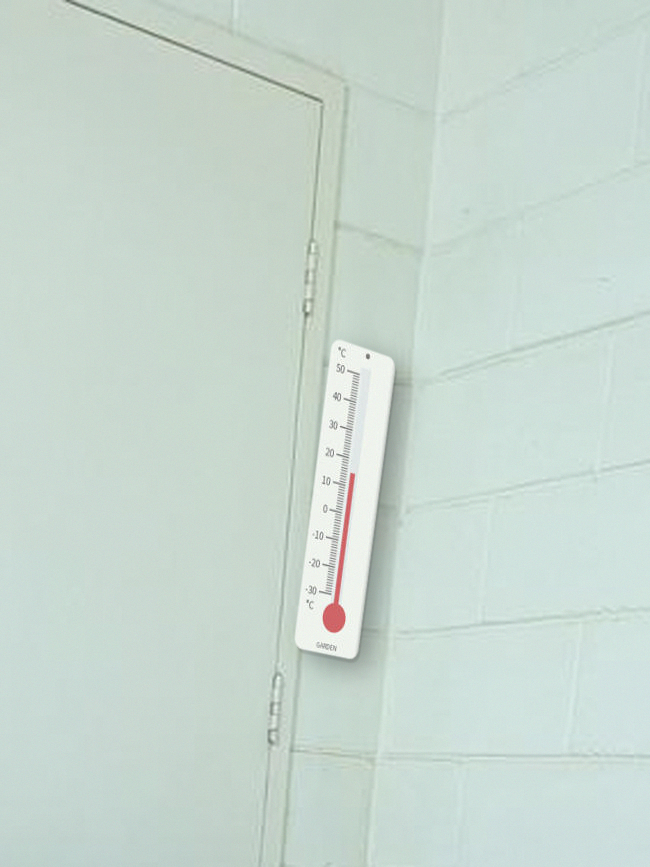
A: 15 °C
